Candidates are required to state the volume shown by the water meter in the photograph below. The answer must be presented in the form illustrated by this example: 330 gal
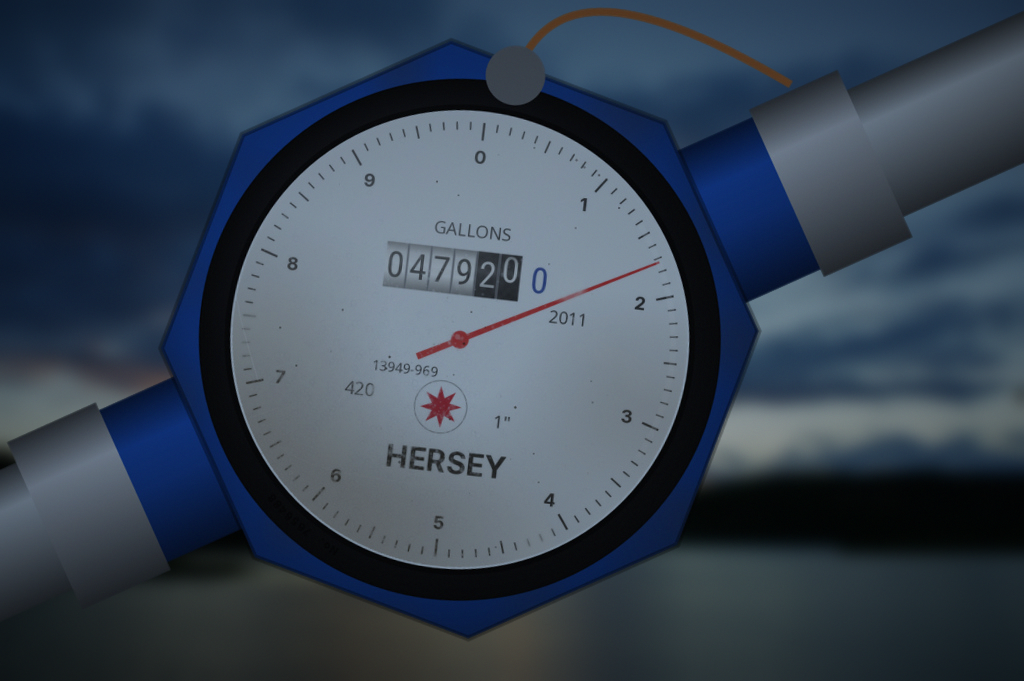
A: 479201.7 gal
